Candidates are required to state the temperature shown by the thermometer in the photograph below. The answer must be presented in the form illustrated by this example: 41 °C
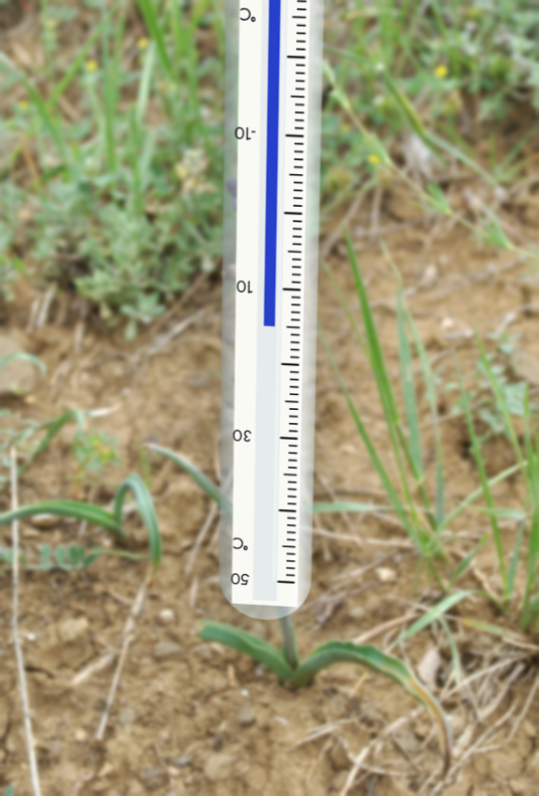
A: 15 °C
